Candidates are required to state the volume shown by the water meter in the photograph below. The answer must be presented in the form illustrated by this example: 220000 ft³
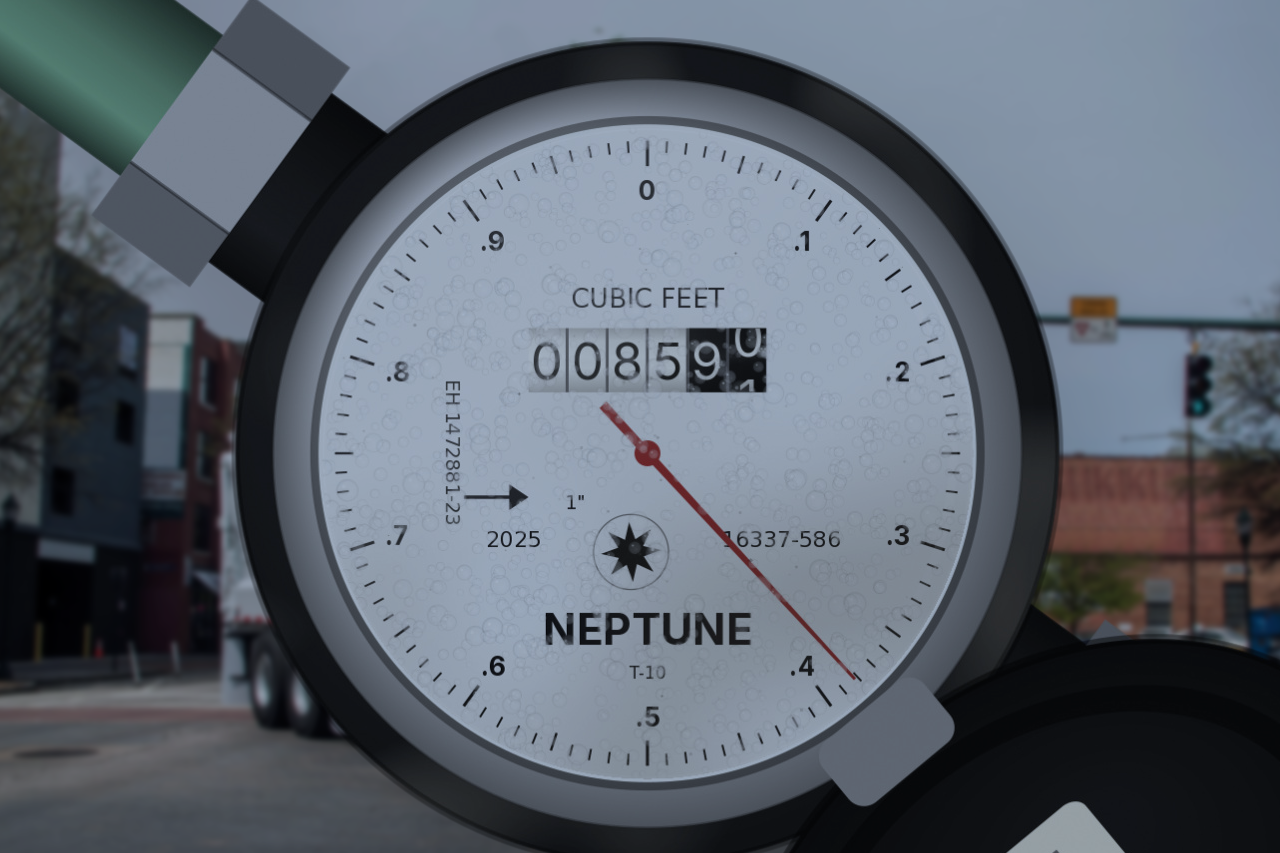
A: 8590.38 ft³
